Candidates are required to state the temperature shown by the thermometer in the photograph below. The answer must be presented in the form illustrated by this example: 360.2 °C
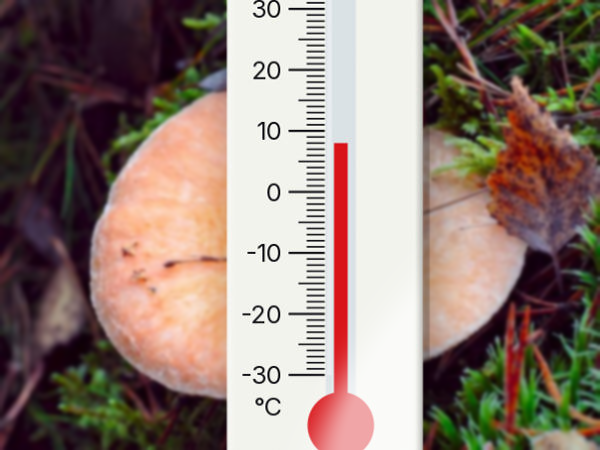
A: 8 °C
